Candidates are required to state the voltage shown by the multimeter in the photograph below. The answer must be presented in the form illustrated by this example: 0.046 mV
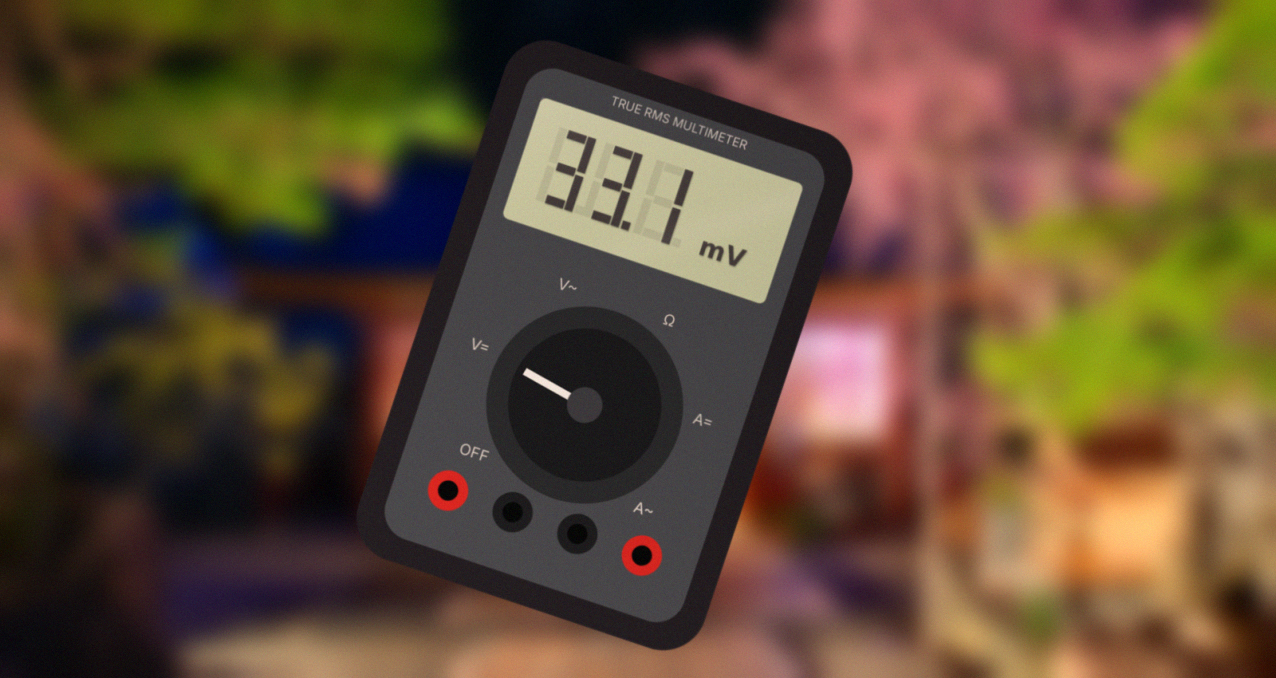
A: 33.1 mV
